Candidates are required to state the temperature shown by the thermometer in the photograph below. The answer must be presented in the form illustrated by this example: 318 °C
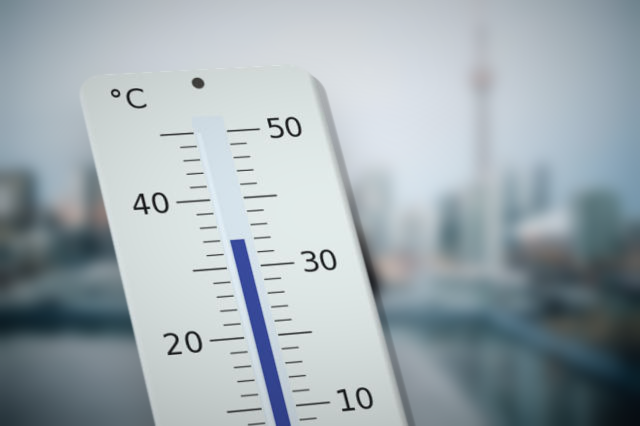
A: 34 °C
